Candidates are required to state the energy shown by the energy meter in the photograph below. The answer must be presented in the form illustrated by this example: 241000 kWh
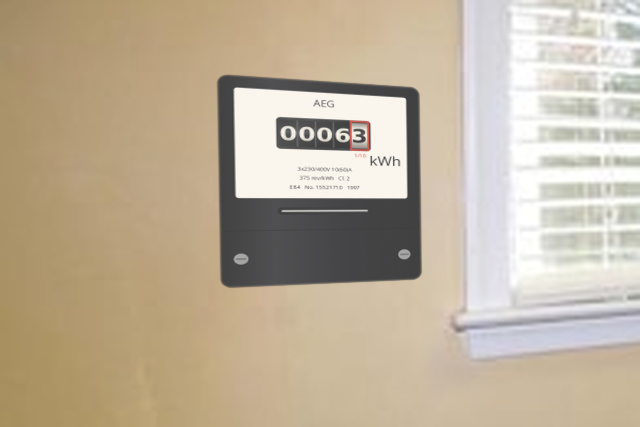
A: 6.3 kWh
